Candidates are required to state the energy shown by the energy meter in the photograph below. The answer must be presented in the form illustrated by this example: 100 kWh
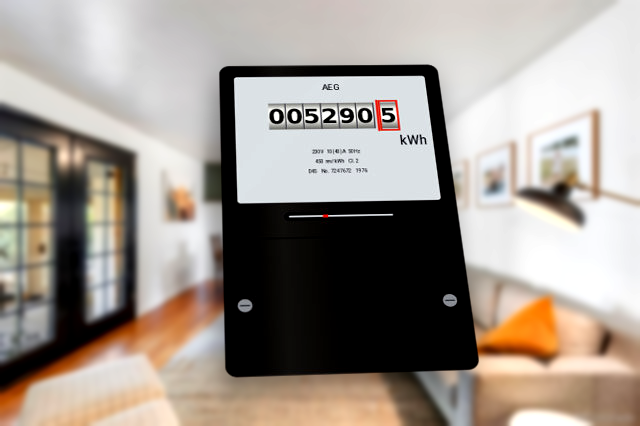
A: 5290.5 kWh
